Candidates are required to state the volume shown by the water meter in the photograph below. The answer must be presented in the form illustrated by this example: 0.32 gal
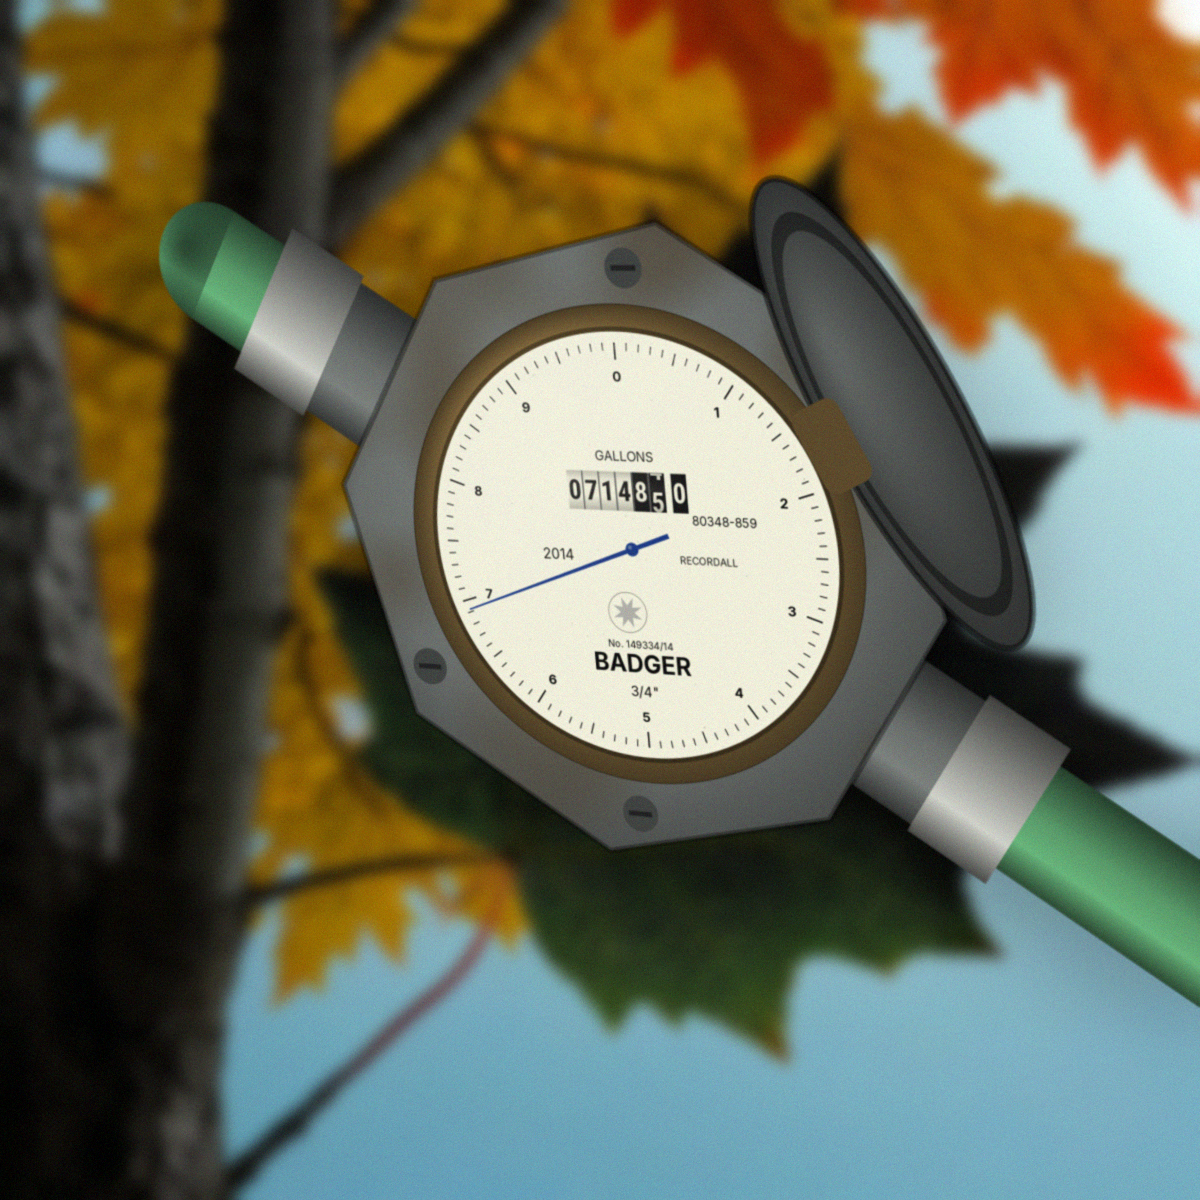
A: 714846.9 gal
